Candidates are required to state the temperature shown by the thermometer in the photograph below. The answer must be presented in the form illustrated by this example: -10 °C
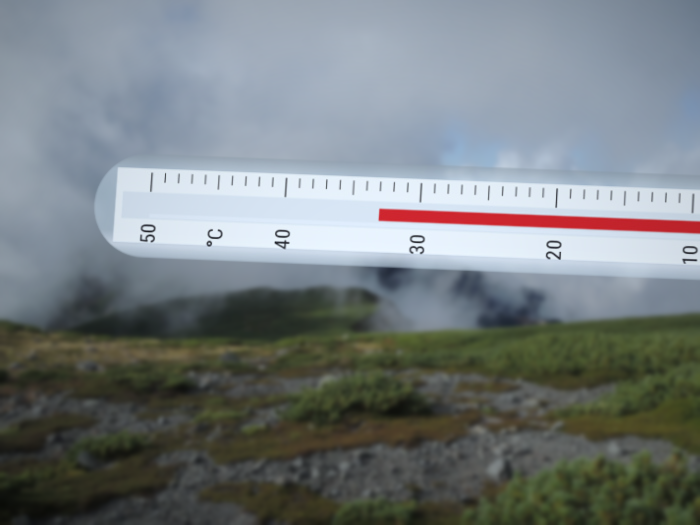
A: 33 °C
